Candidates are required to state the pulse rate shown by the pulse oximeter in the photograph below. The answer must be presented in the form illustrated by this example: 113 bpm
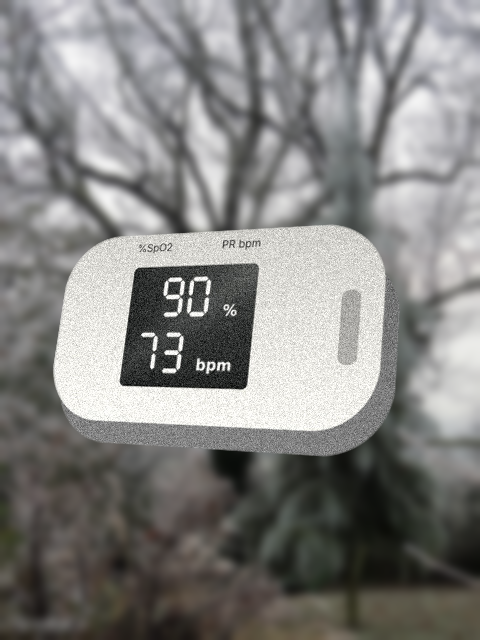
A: 73 bpm
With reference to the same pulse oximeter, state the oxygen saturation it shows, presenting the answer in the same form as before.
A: 90 %
